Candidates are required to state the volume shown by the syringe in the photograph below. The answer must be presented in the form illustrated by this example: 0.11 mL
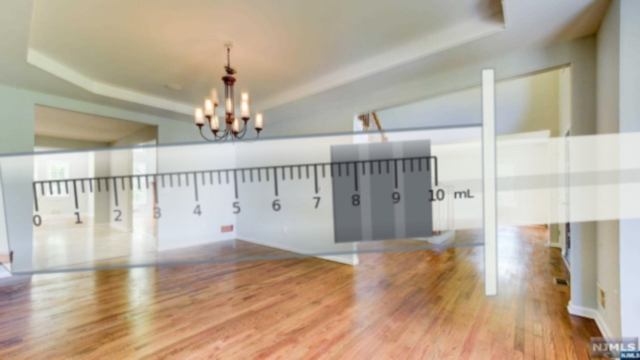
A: 7.4 mL
